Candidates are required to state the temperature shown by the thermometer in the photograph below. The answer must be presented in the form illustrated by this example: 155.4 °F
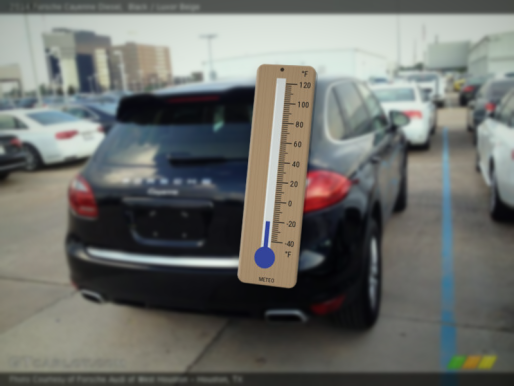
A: -20 °F
